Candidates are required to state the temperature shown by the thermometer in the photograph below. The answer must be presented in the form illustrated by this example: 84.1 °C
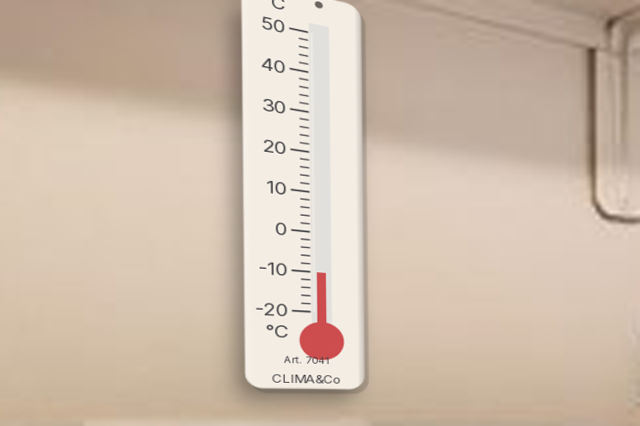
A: -10 °C
